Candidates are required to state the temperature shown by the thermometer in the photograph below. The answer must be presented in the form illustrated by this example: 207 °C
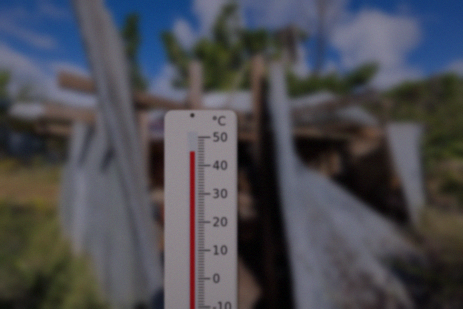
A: 45 °C
